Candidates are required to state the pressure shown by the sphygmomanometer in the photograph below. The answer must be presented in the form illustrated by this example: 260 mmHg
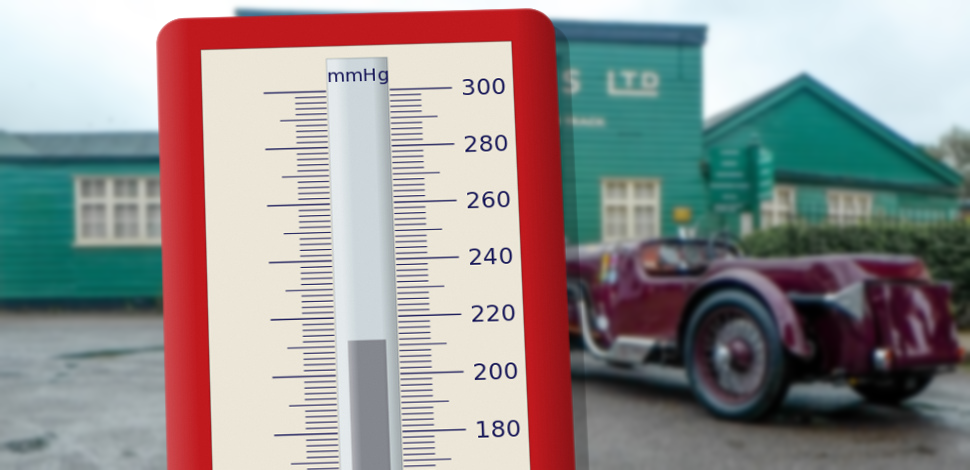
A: 212 mmHg
